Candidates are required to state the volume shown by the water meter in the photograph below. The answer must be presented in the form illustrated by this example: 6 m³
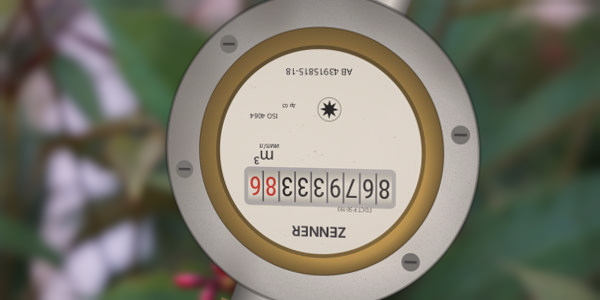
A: 8679333.86 m³
